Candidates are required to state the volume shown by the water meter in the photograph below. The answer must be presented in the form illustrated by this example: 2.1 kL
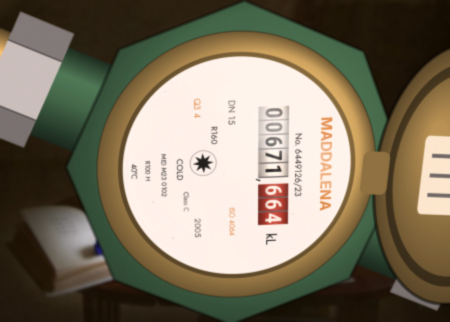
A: 671.664 kL
